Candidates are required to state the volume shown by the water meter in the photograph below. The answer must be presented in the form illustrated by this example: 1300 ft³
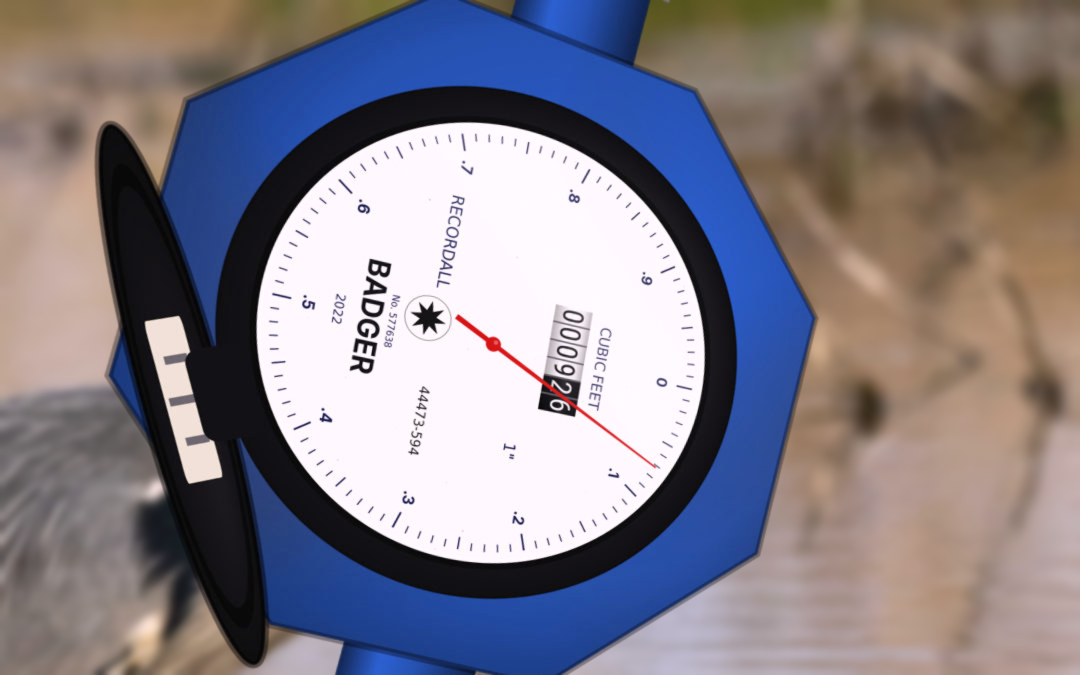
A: 926.07 ft³
